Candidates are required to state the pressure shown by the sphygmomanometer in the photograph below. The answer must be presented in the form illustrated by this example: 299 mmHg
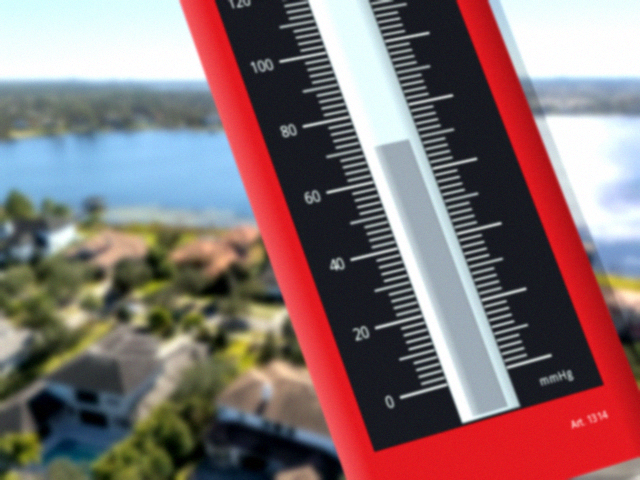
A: 70 mmHg
